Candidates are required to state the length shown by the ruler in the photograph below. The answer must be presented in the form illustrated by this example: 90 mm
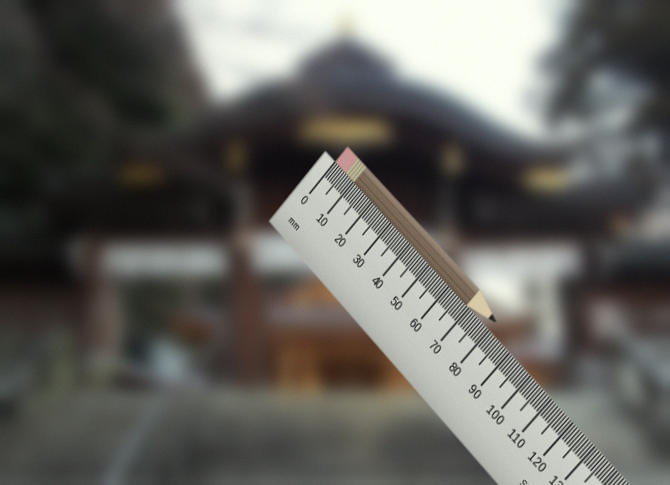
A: 80 mm
